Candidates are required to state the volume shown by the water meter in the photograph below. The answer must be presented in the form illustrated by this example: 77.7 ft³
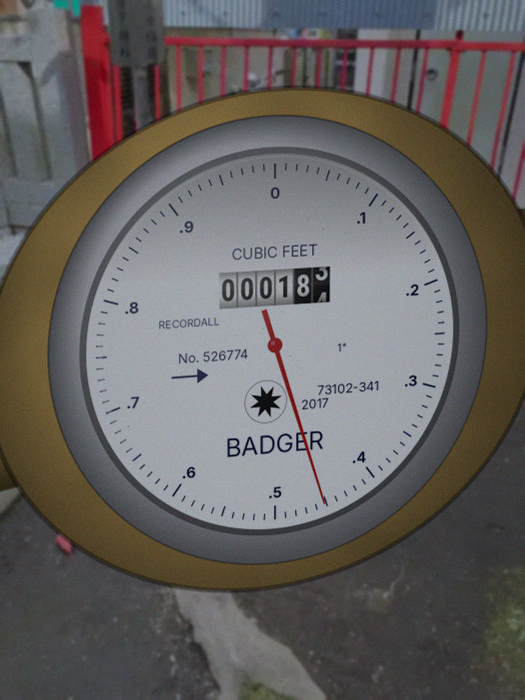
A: 183.45 ft³
